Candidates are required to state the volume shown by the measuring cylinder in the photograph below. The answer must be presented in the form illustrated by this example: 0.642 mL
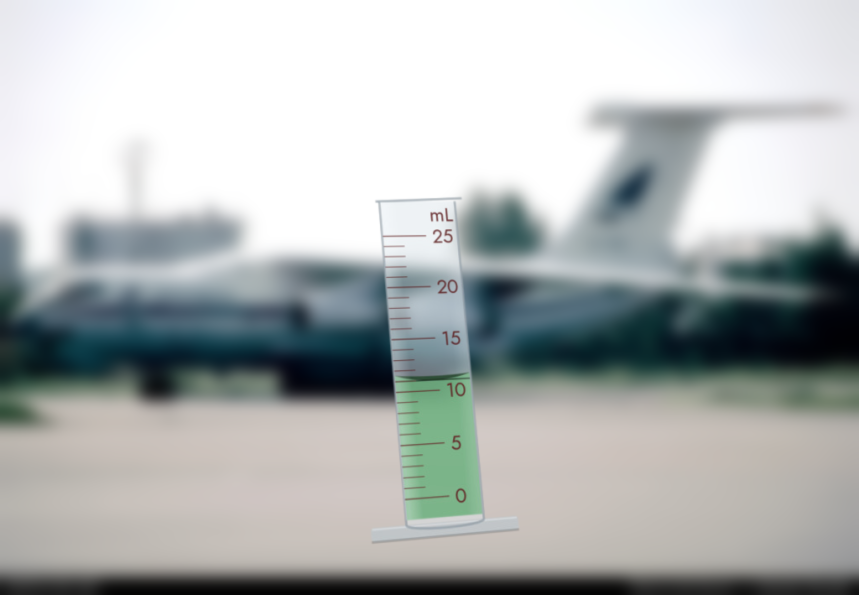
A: 11 mL
